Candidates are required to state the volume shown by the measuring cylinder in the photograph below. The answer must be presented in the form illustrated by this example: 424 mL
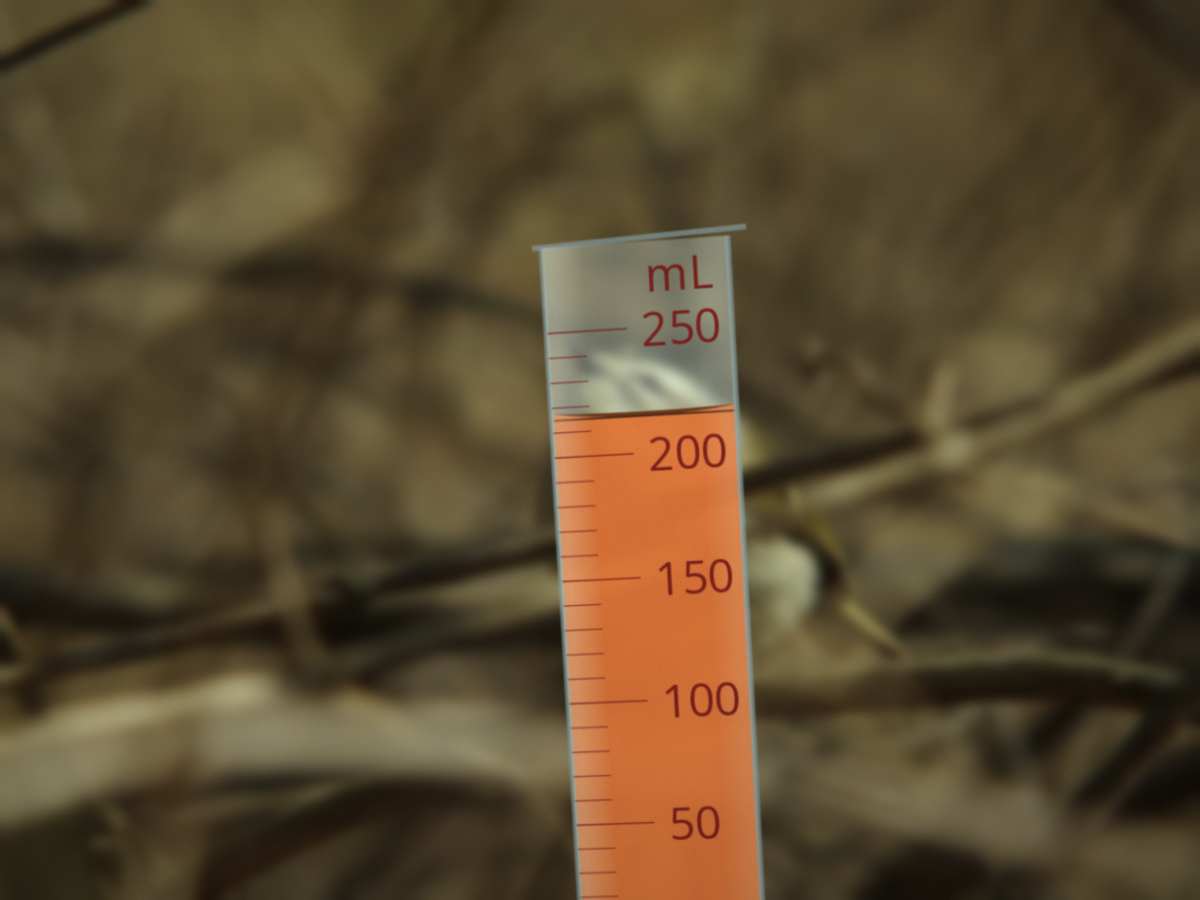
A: 215 mL
